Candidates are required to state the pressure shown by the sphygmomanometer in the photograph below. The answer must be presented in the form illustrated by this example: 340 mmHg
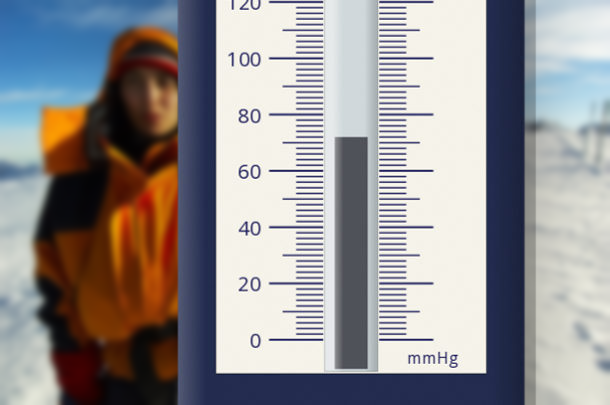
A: 72 mmHg
